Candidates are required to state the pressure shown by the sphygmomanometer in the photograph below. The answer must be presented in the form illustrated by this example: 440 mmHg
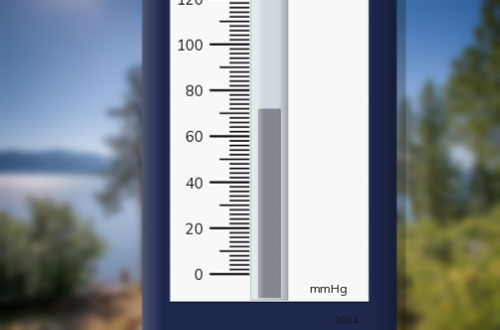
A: 72 mmHg
